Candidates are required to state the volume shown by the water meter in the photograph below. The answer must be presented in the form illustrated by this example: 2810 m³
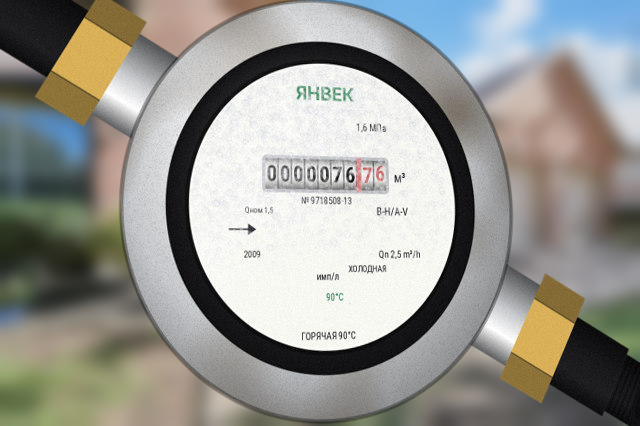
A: 76.76 m³
